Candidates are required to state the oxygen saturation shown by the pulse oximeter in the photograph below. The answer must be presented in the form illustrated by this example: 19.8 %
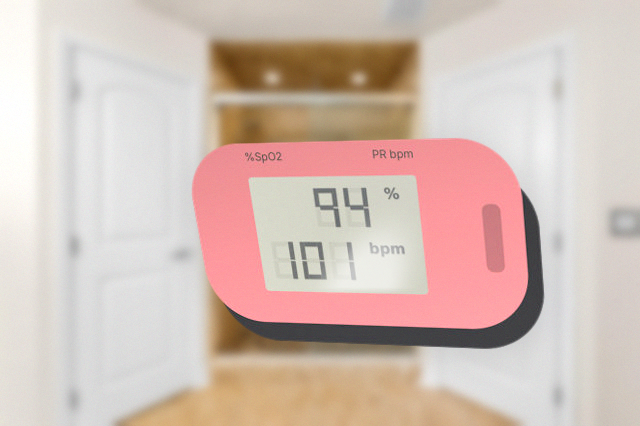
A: 94 %
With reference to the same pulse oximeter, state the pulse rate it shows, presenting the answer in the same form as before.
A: 101 bpm
